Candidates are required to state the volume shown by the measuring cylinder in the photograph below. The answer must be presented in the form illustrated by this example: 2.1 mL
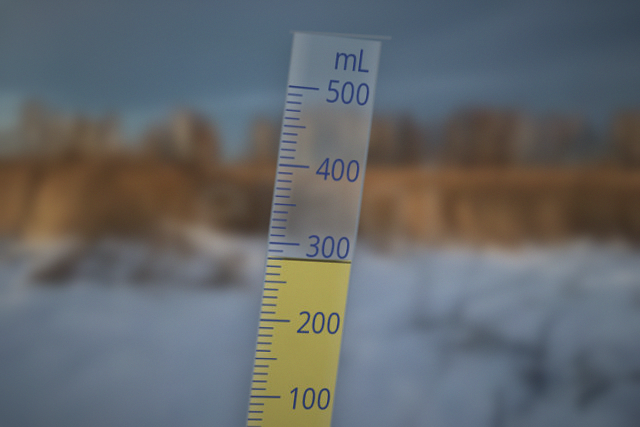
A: 280 mL
